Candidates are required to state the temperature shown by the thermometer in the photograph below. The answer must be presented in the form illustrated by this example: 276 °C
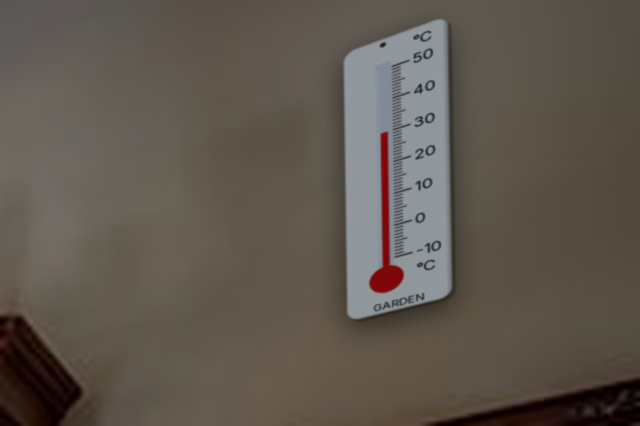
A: 30 °C
